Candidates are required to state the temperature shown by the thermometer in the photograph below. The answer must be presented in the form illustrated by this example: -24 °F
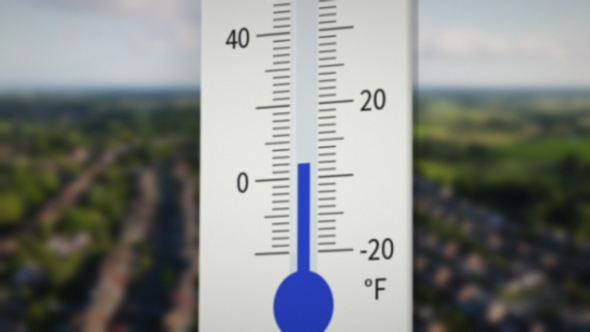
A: 4 °F
